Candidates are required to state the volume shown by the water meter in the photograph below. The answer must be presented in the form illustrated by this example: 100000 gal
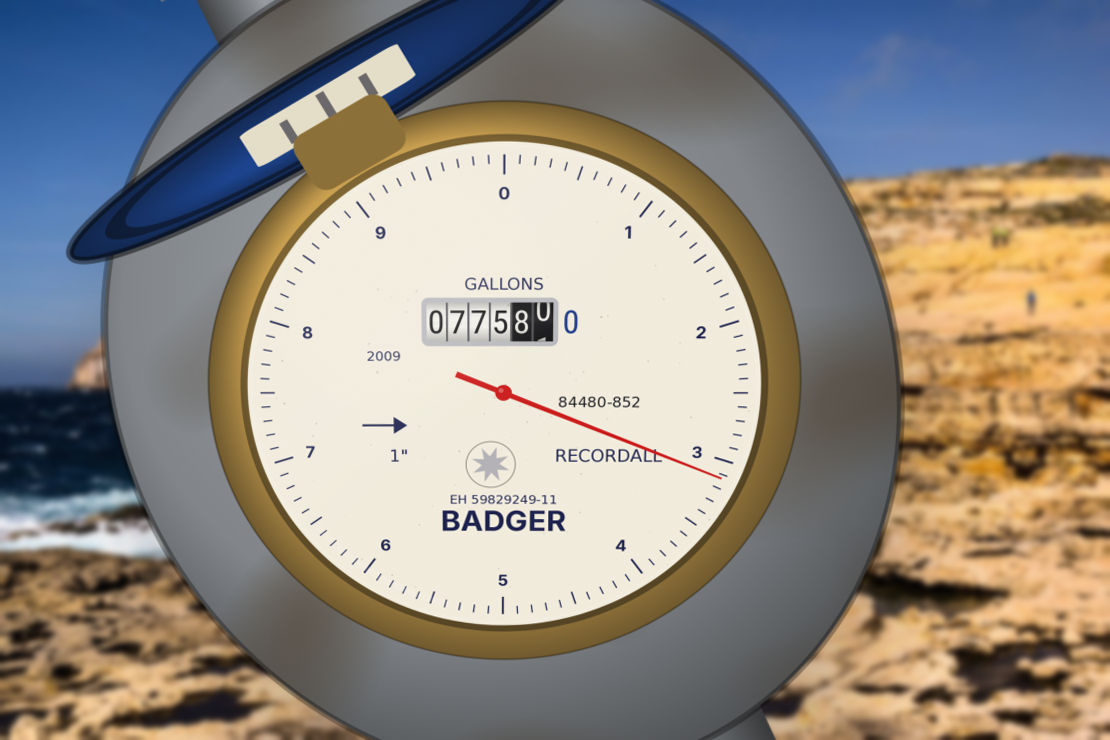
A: 775803.1 gal
